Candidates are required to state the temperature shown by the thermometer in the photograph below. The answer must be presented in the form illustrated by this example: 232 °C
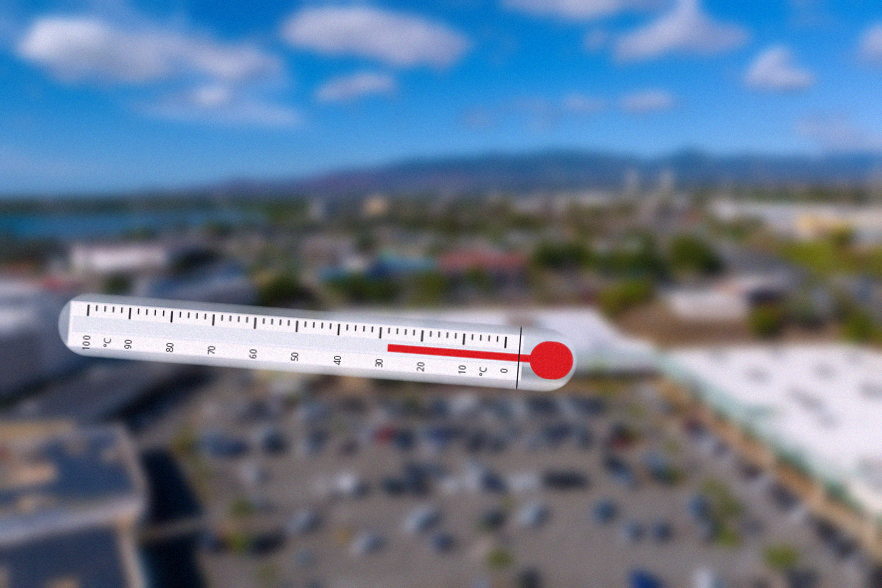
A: 28 °C
